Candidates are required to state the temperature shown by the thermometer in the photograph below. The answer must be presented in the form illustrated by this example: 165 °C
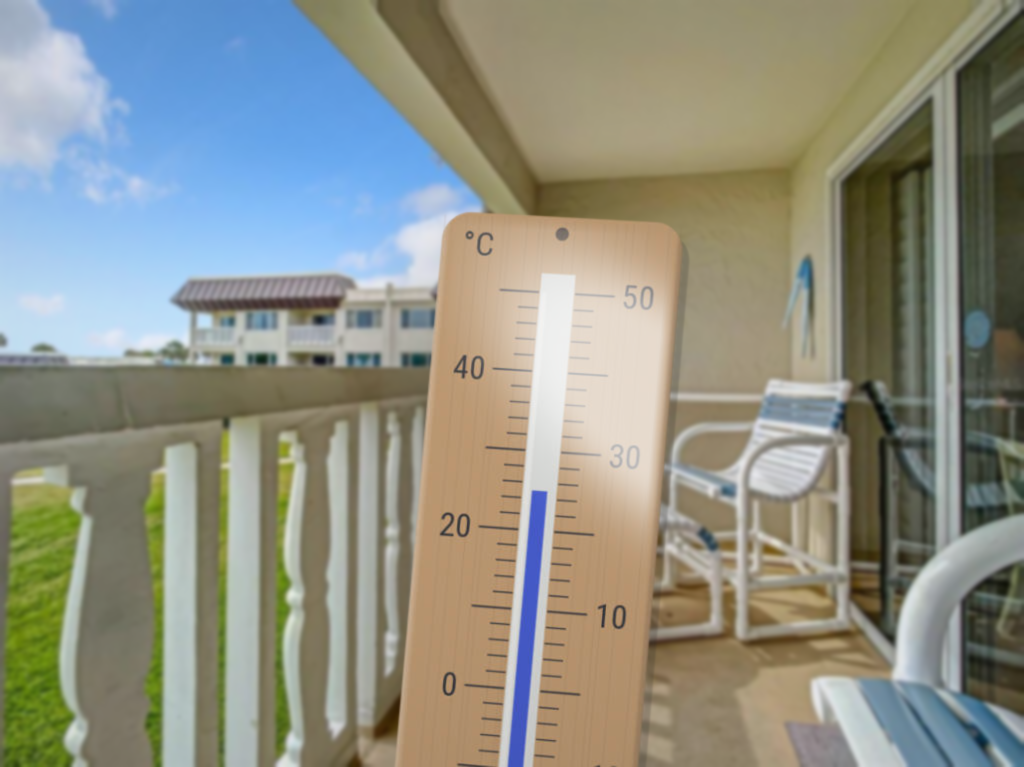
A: 25 °C
